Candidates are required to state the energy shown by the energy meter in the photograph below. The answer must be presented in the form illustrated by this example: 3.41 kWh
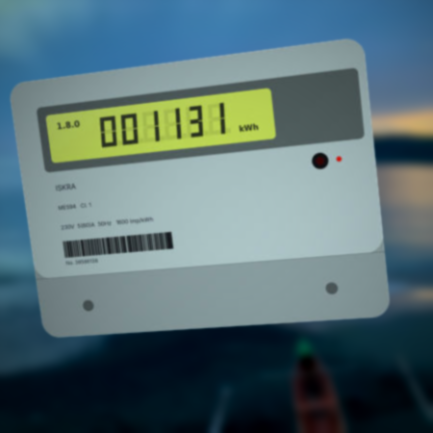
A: 1131 kWh
